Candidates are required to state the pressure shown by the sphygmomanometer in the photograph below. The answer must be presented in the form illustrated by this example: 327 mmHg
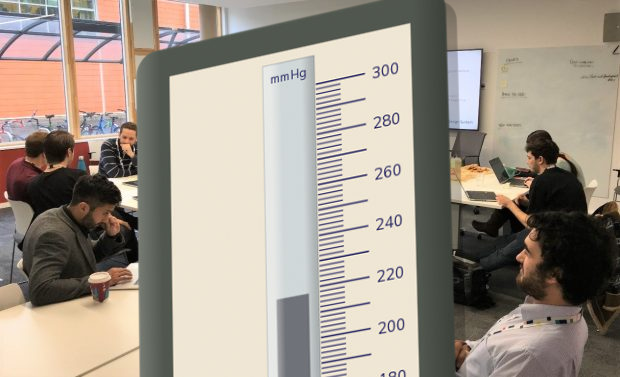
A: 218 mmHg
